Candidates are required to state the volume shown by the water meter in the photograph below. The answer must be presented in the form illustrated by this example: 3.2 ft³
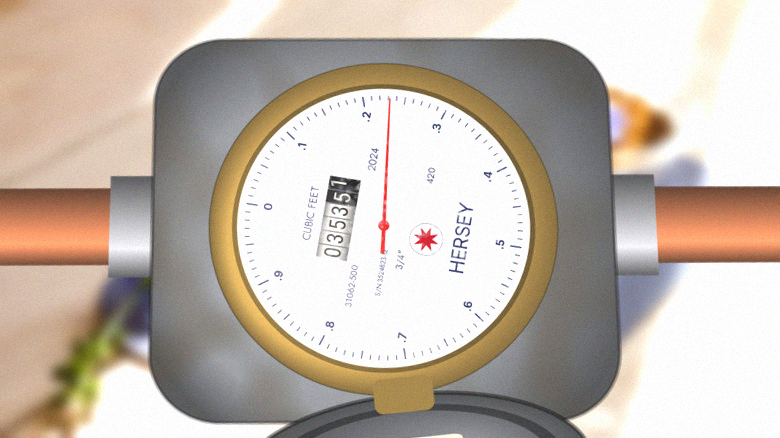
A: 35351.23 ft³
